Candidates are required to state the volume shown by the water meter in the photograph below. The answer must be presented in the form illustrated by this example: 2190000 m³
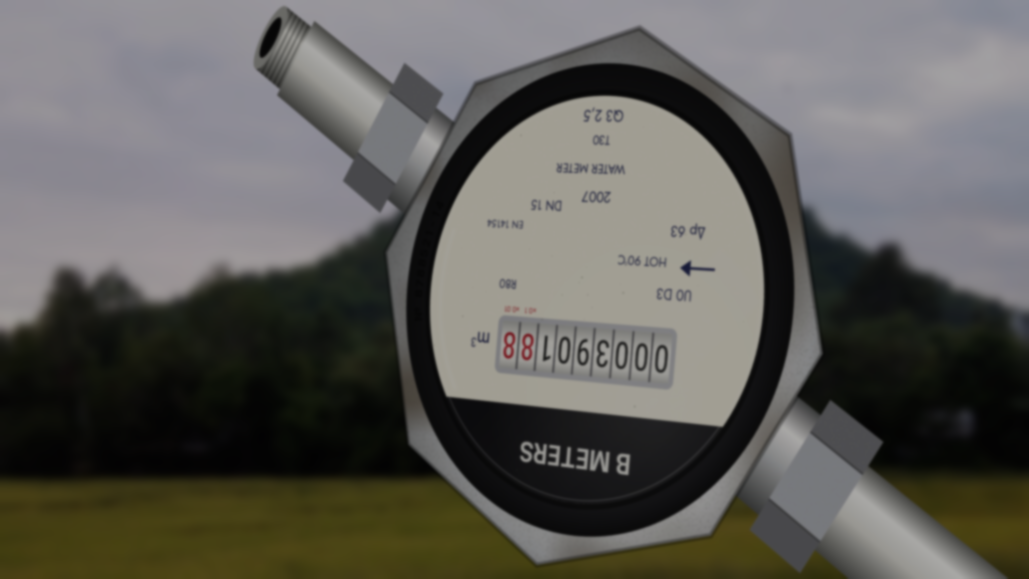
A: 3901.88 m³
